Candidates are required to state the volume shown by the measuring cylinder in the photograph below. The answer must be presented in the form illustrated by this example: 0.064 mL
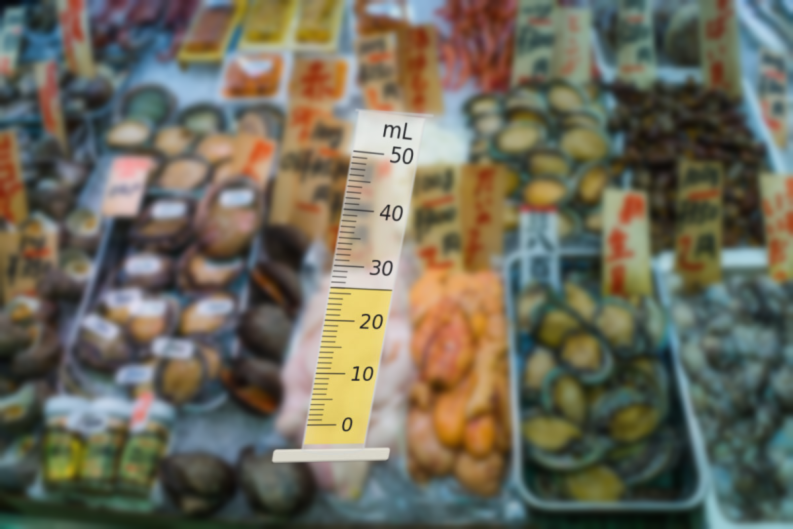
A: 26 mL
